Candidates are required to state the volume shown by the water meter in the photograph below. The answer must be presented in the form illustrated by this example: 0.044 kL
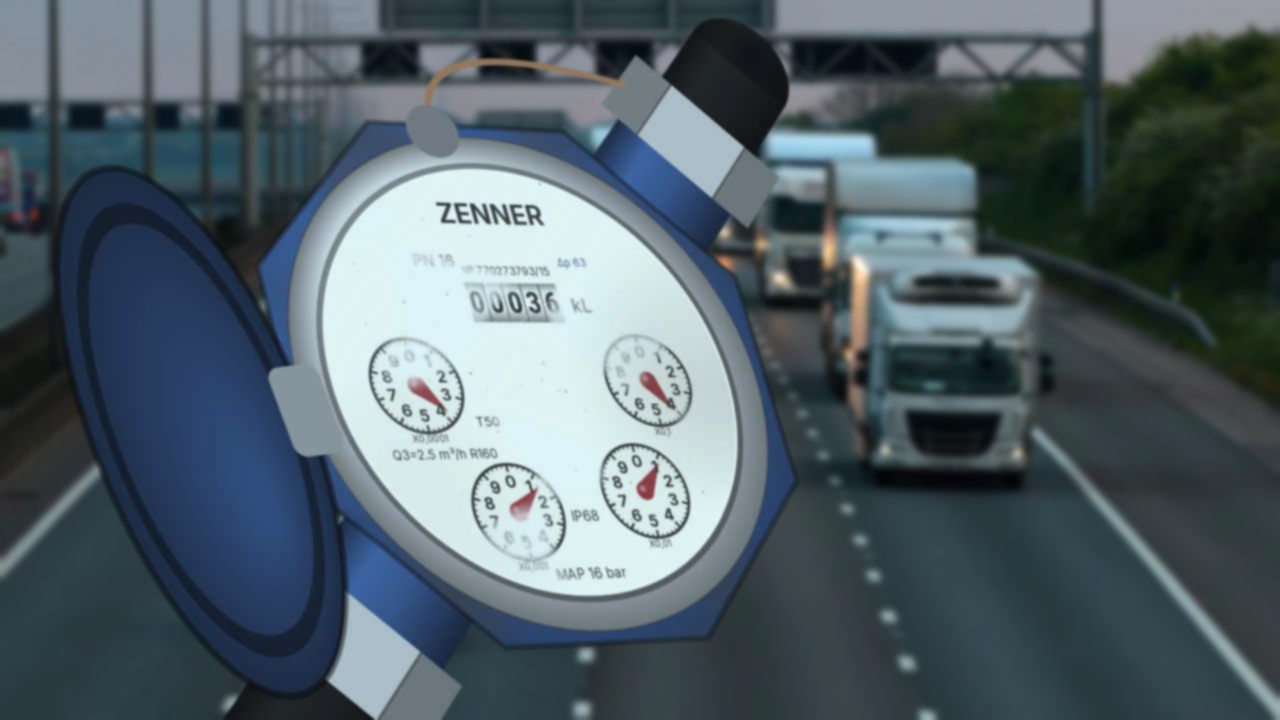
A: 36.4113 kL
